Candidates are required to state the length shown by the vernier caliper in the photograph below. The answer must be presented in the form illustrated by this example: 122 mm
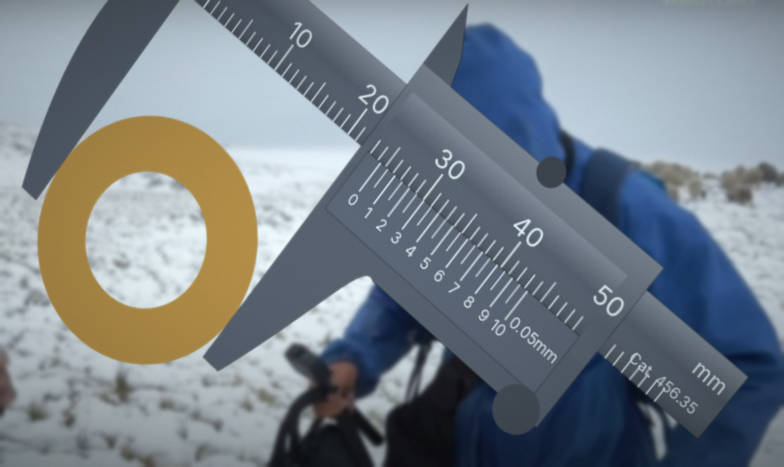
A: 24.4 mm
